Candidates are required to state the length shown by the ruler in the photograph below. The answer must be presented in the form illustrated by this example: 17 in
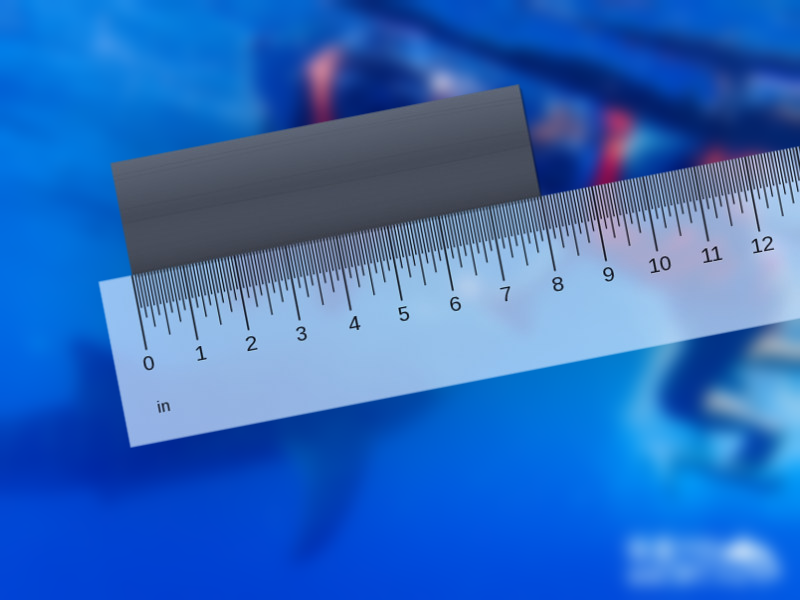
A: 8 in
